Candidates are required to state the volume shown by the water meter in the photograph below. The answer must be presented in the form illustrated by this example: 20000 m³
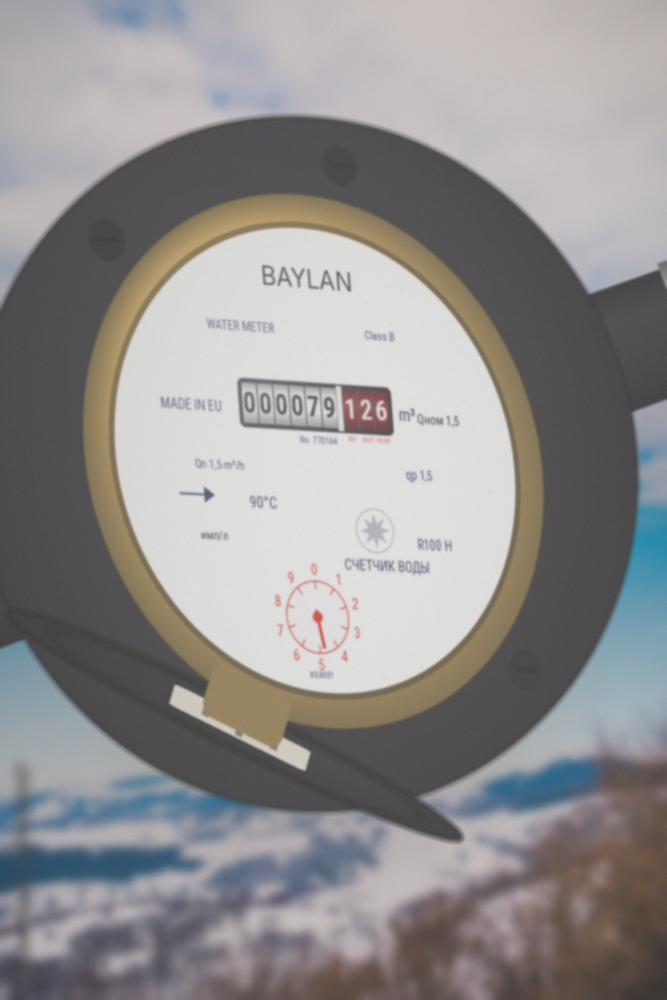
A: 79.1264 m³
